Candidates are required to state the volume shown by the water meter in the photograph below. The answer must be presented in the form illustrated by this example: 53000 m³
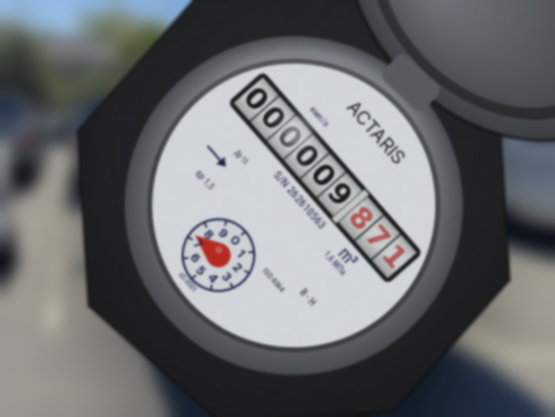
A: 9.8717 m³
